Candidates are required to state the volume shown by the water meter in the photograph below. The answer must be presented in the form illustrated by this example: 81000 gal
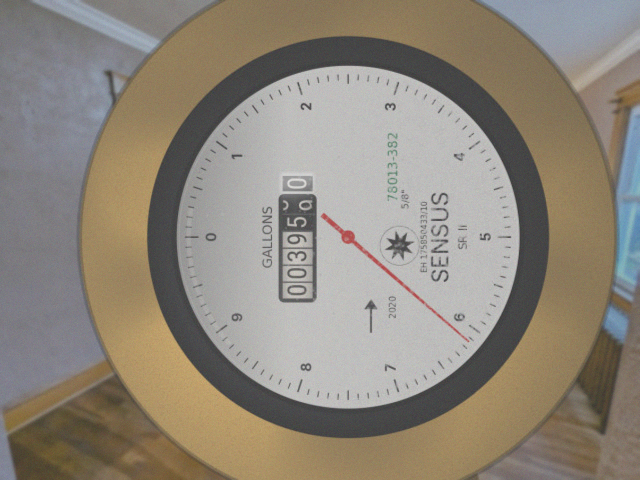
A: 39586.1 gal
